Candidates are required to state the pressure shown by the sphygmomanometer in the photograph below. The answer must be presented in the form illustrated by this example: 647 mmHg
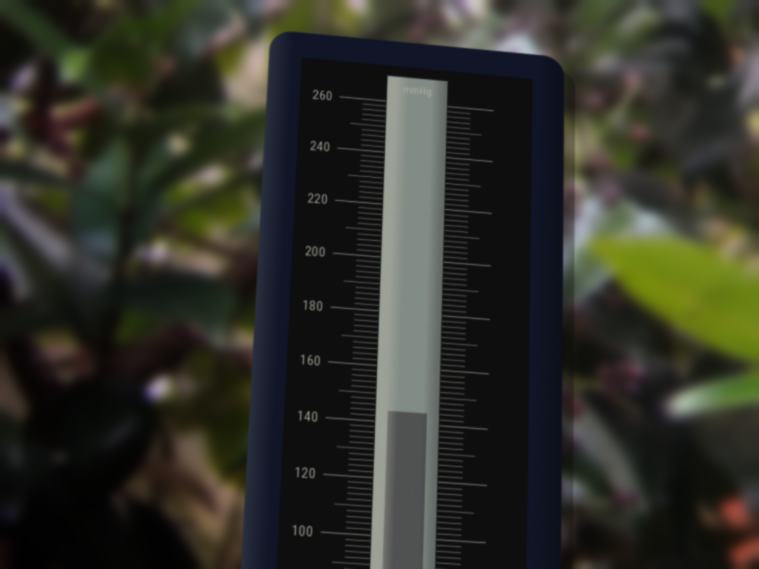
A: 144 mmHg
